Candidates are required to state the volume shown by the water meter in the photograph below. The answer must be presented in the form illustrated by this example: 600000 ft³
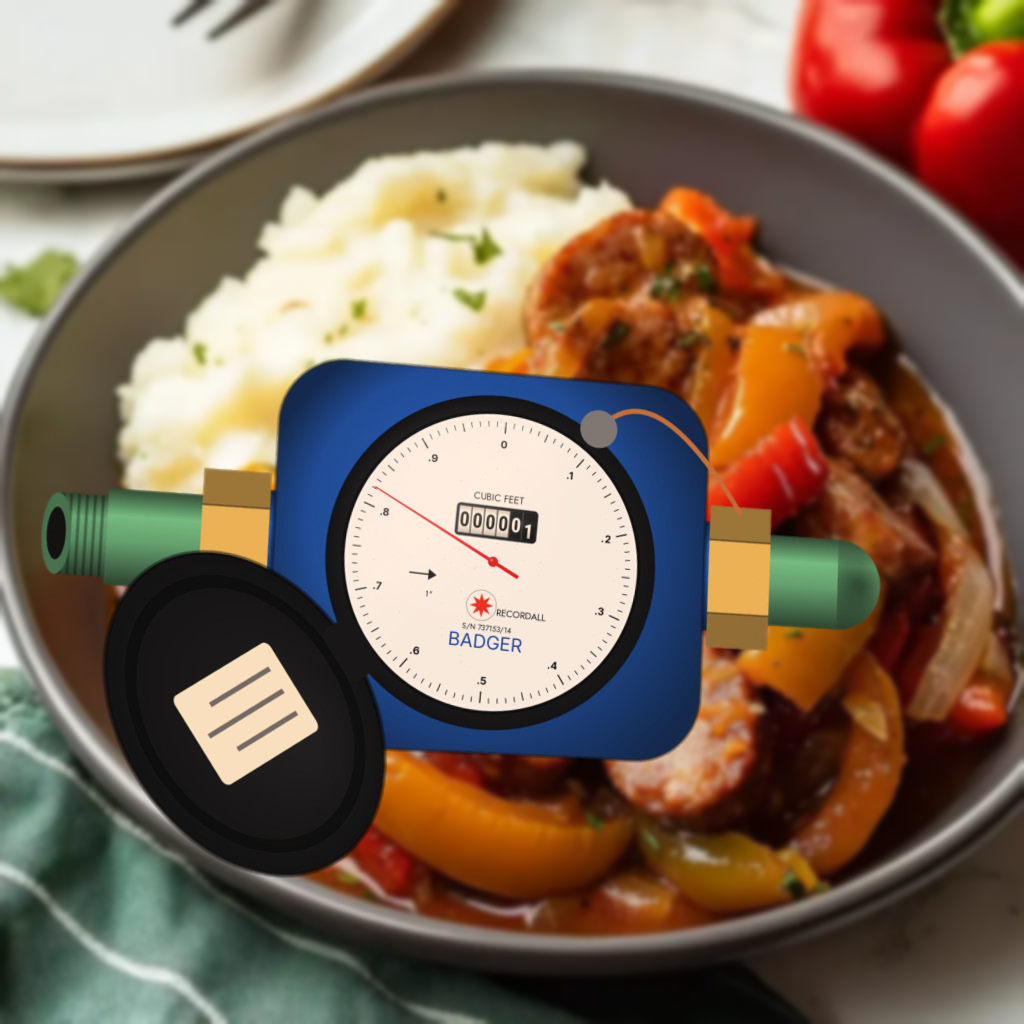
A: 0.82 ft³
